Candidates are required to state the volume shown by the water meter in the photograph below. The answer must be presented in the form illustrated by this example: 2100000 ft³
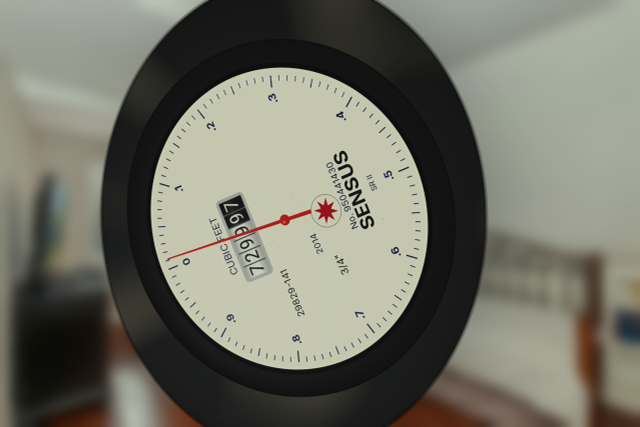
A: 729997.01 ft³
